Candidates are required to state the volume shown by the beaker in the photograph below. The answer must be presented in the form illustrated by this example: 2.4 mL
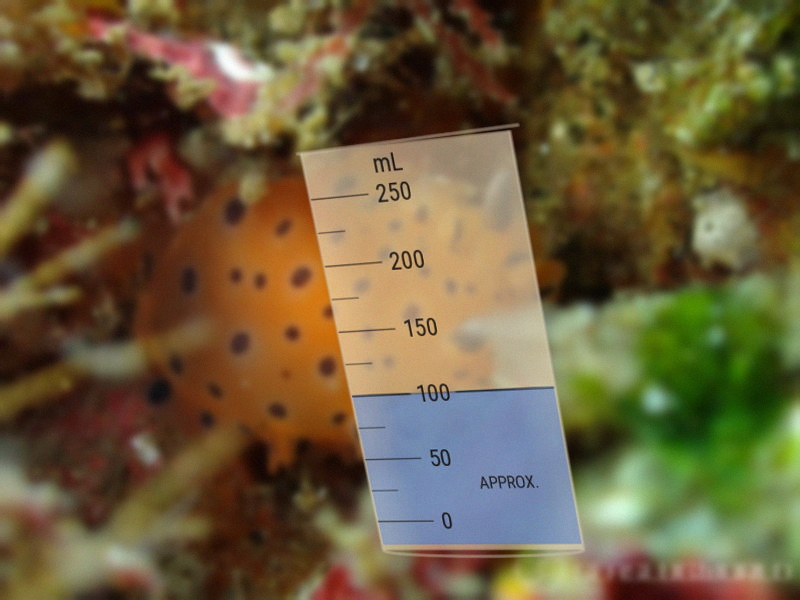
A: 100 mL
